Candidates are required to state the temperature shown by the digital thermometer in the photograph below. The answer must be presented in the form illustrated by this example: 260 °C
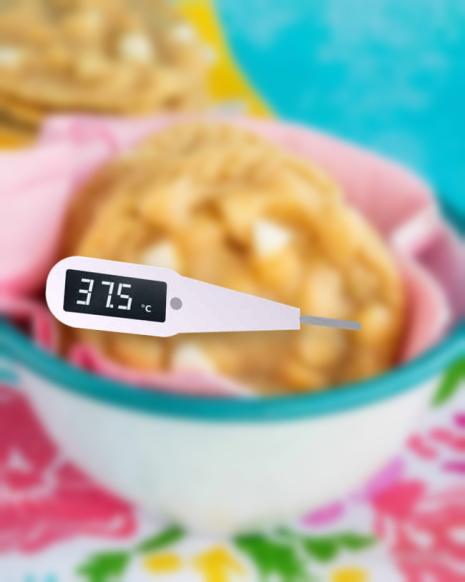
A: 37.5 °C
